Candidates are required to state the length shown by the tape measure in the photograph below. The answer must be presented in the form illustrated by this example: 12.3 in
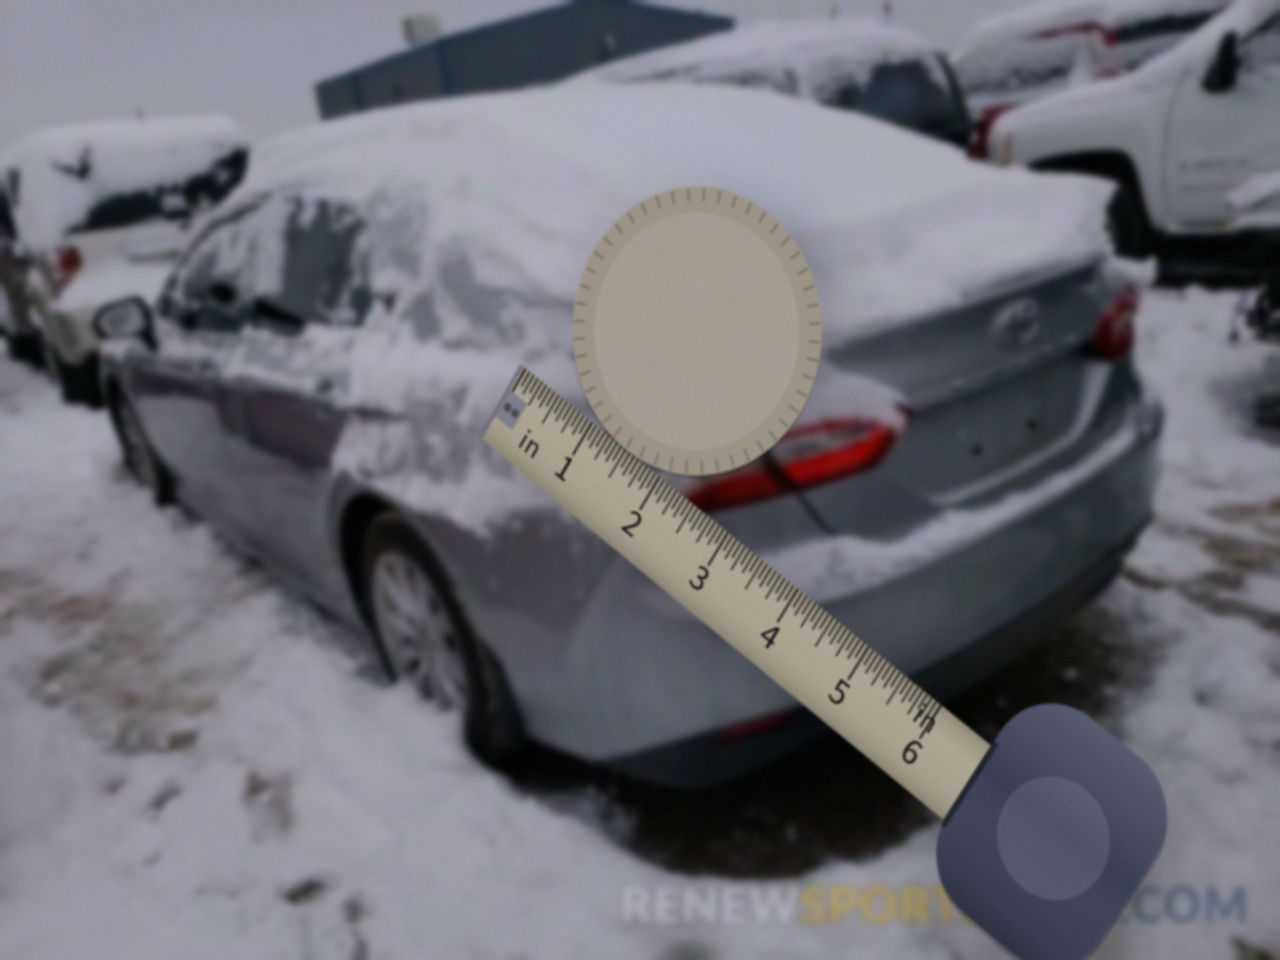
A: 3 in
